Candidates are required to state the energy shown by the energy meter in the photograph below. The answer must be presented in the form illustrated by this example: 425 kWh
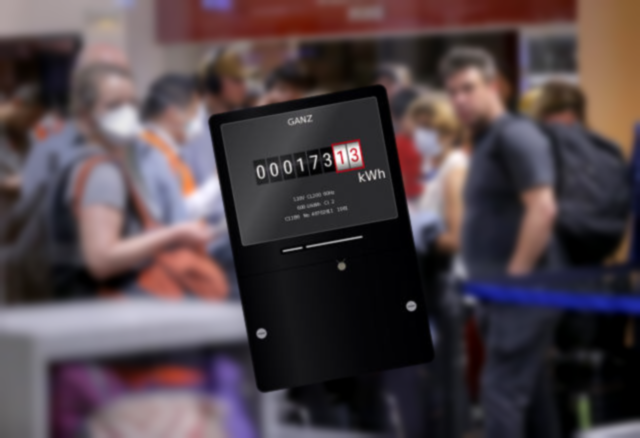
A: 173.13 kWh
